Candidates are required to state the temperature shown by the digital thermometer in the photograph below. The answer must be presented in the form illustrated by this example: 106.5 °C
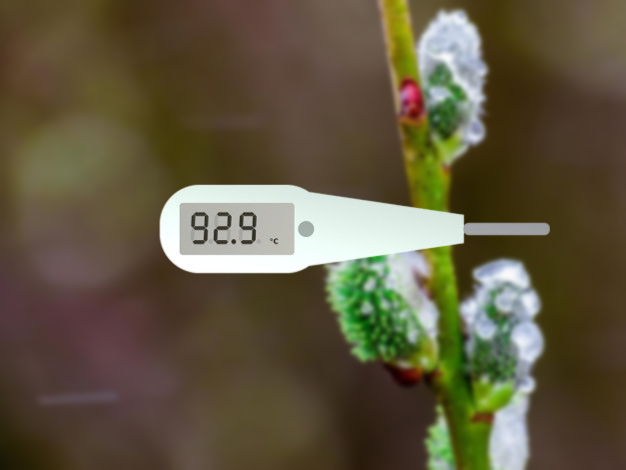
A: 92.9 °C
